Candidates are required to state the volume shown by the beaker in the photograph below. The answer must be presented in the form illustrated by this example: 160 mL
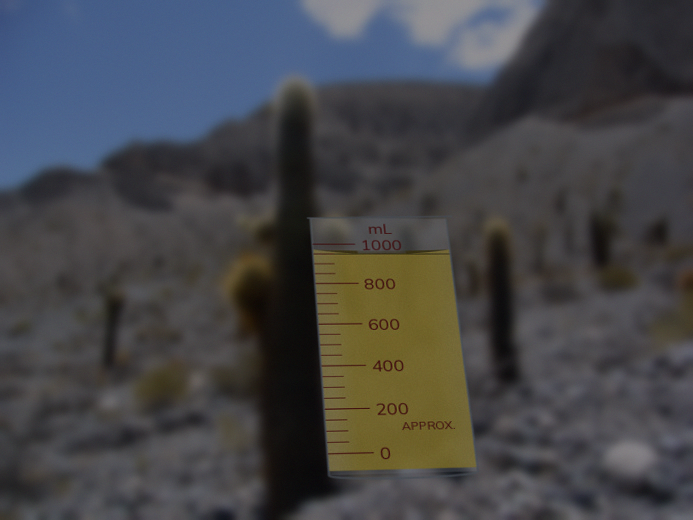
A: 950 mL
